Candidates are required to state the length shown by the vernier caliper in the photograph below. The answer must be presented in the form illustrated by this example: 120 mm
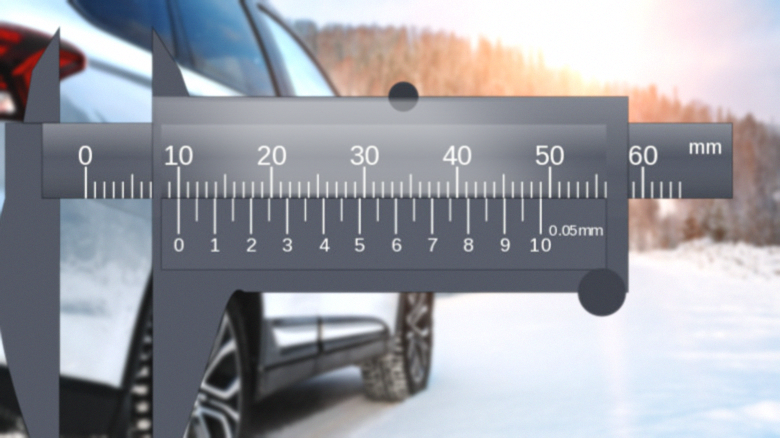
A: 10.0 mm
